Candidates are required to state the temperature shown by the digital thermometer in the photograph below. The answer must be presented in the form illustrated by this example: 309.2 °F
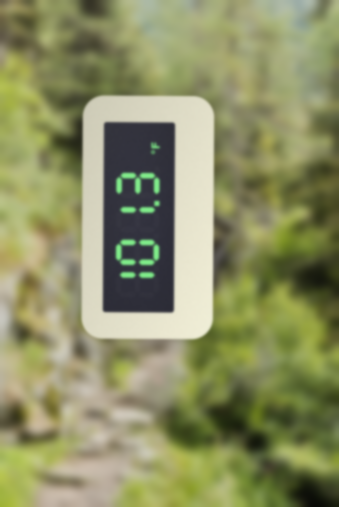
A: 101.3 °F
